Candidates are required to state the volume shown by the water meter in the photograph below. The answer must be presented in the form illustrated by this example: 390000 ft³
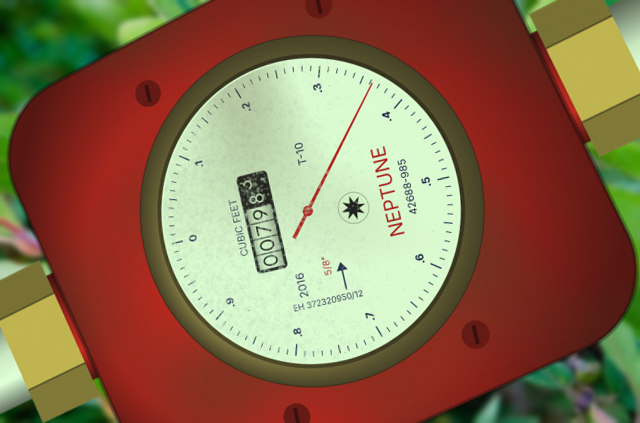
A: 7983.36 ft³
